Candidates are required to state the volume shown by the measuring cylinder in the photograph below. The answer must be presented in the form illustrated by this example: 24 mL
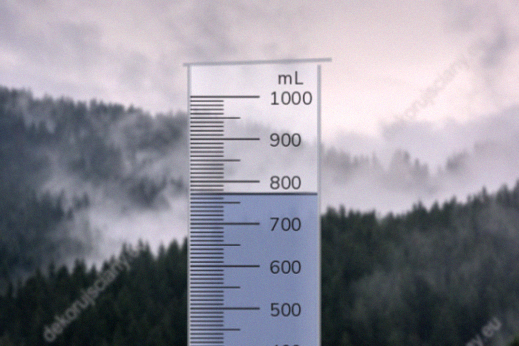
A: 770 mL
